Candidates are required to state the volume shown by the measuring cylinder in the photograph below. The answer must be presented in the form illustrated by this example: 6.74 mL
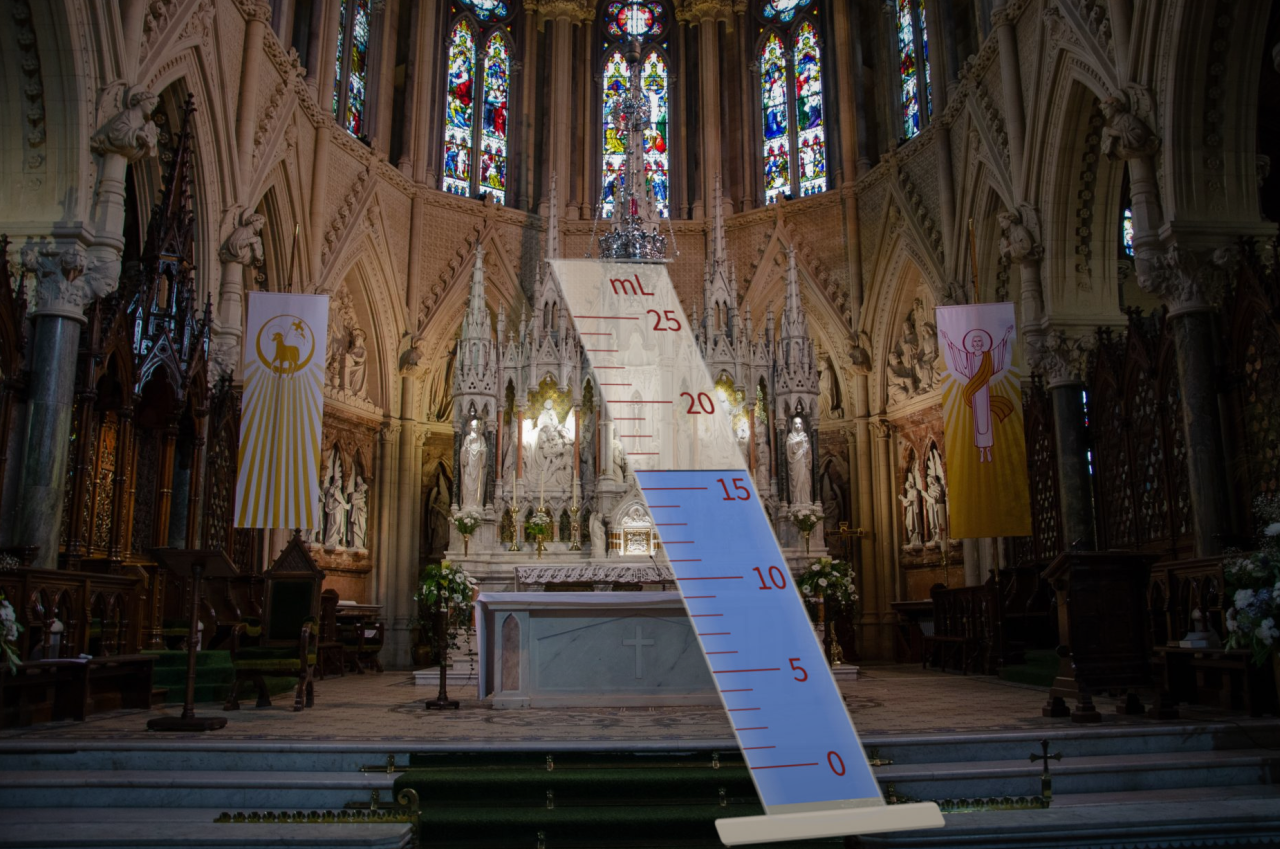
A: 16 mL
